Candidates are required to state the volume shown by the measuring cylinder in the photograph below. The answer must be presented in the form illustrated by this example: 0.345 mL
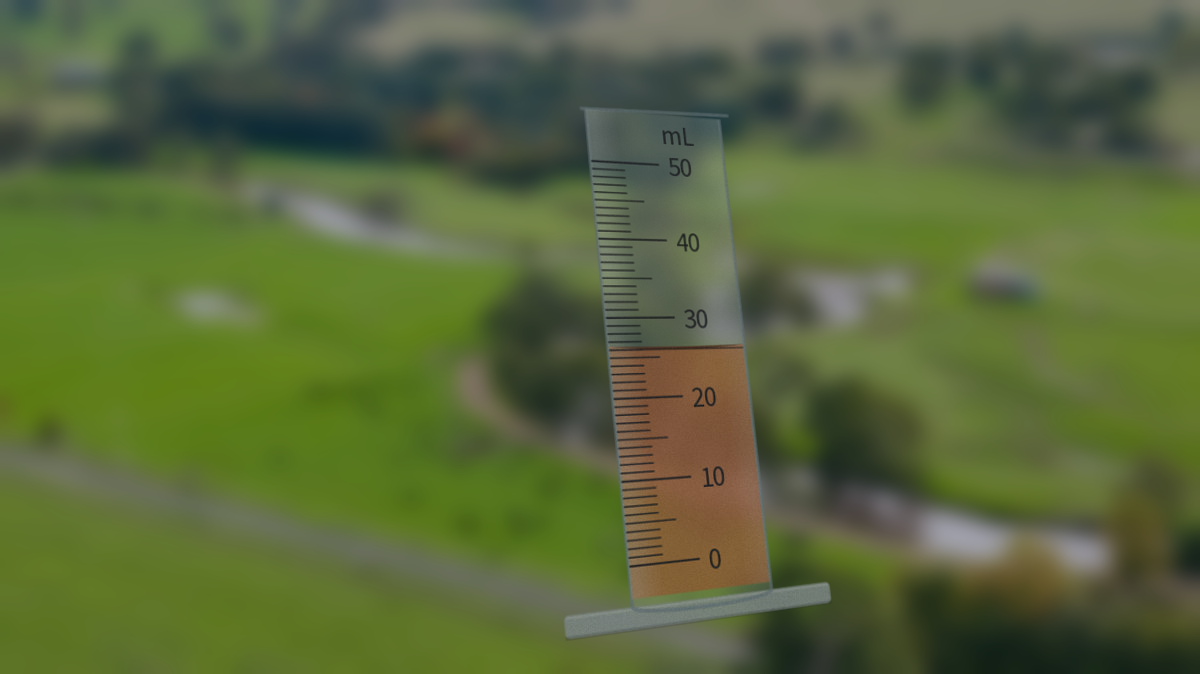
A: 26 mL
